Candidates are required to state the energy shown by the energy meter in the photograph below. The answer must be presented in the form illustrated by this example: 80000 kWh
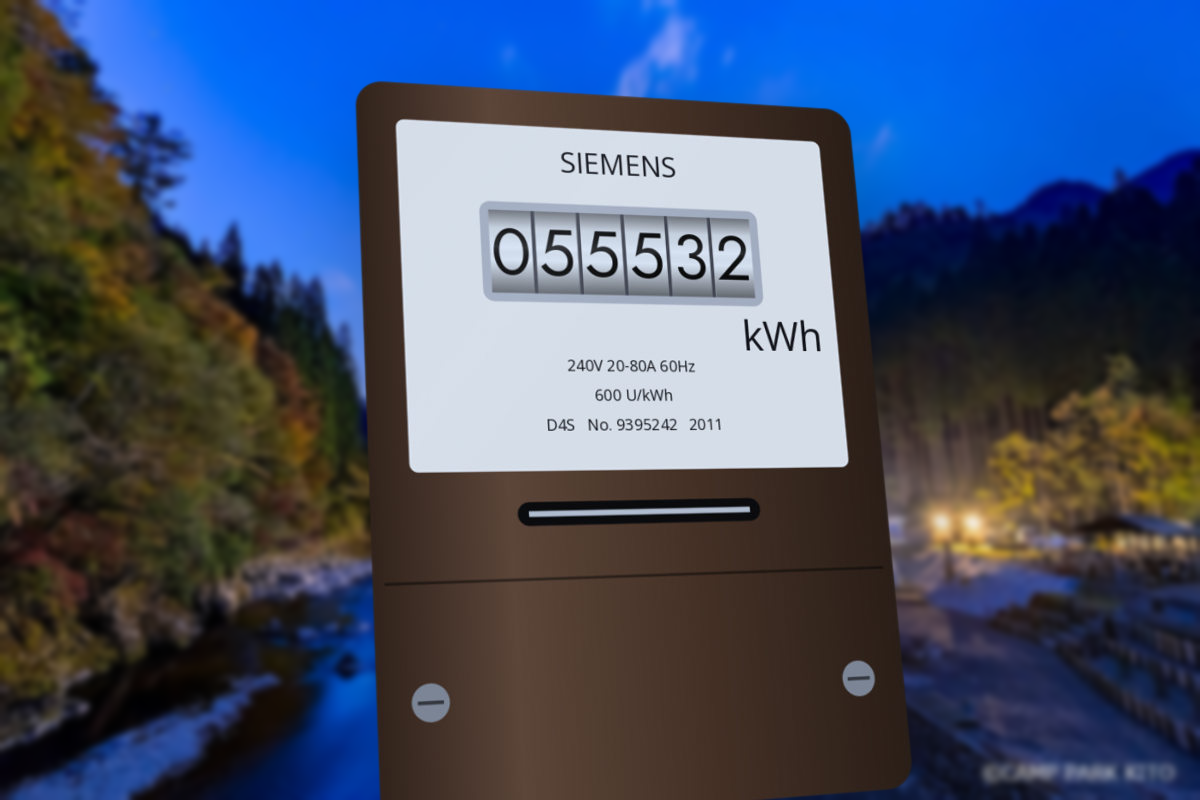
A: 55532 kWh
